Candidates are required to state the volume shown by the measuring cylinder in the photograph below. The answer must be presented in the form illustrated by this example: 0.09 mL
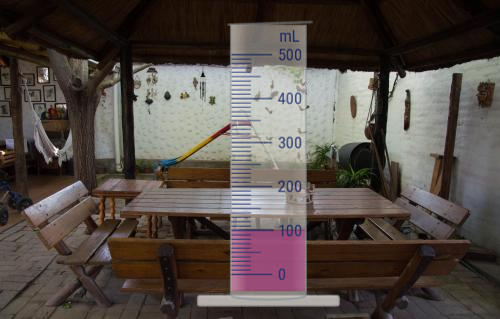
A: 100 mL
